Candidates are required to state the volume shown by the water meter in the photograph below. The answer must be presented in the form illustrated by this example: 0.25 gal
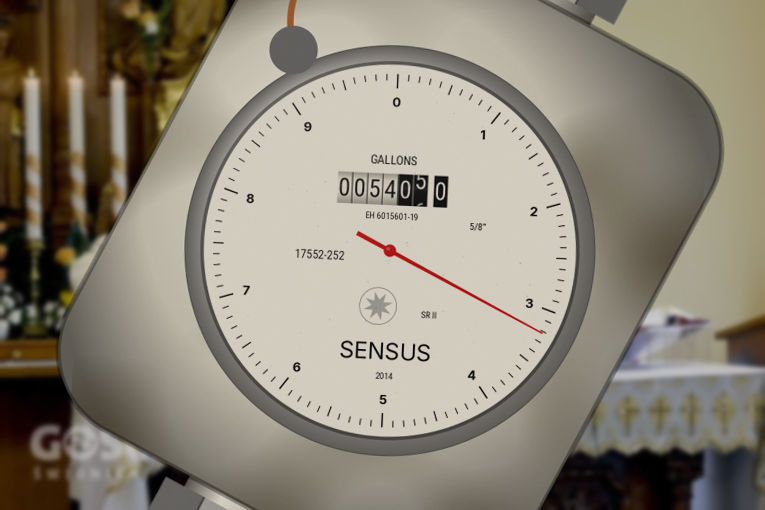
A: 54053.2 gal
